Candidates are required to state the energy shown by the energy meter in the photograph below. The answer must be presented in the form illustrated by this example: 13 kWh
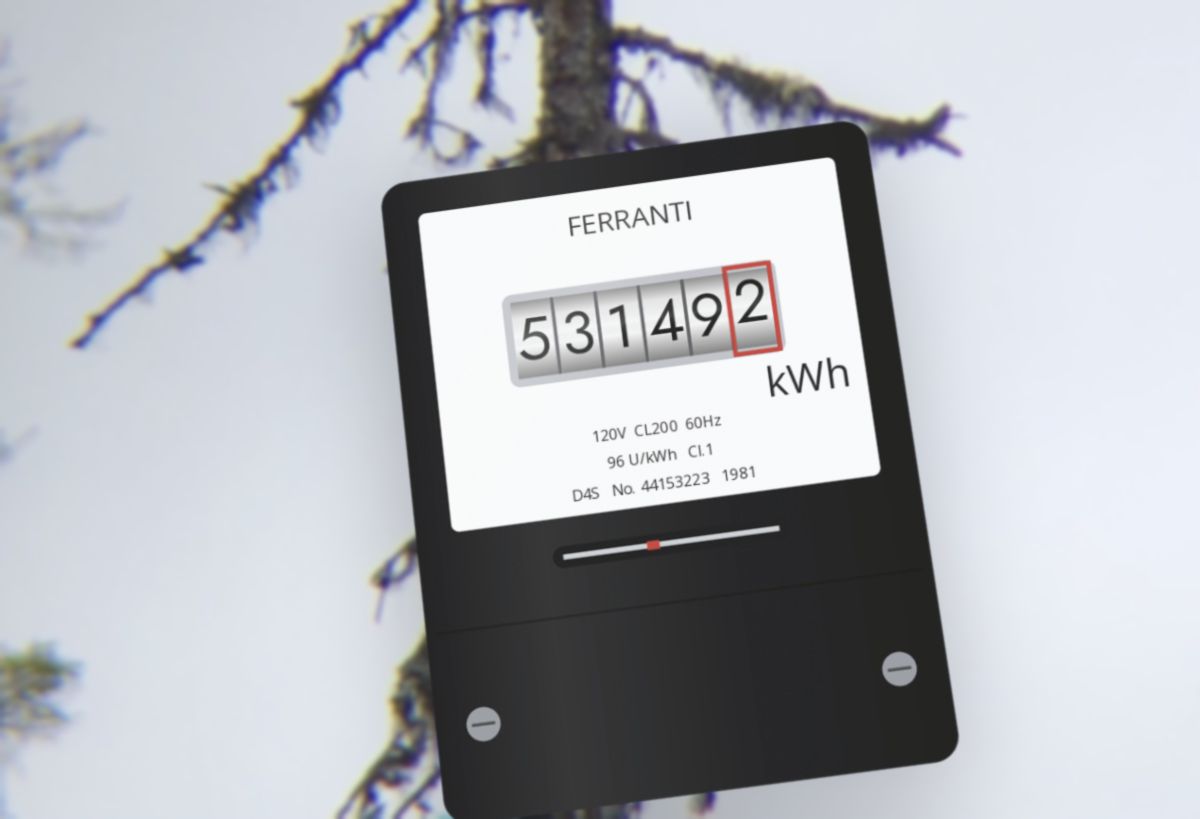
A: 53149.2 kWh
